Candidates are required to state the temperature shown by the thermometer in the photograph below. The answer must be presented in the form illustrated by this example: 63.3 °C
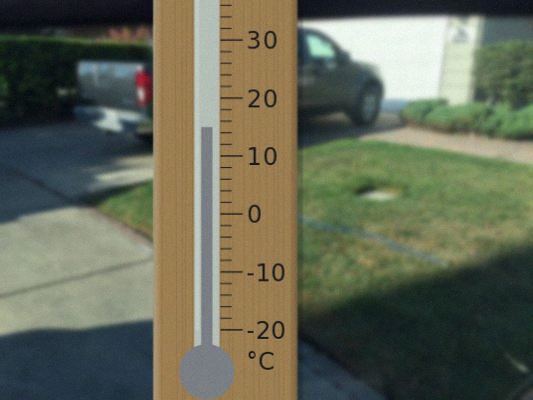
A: 15 °C
